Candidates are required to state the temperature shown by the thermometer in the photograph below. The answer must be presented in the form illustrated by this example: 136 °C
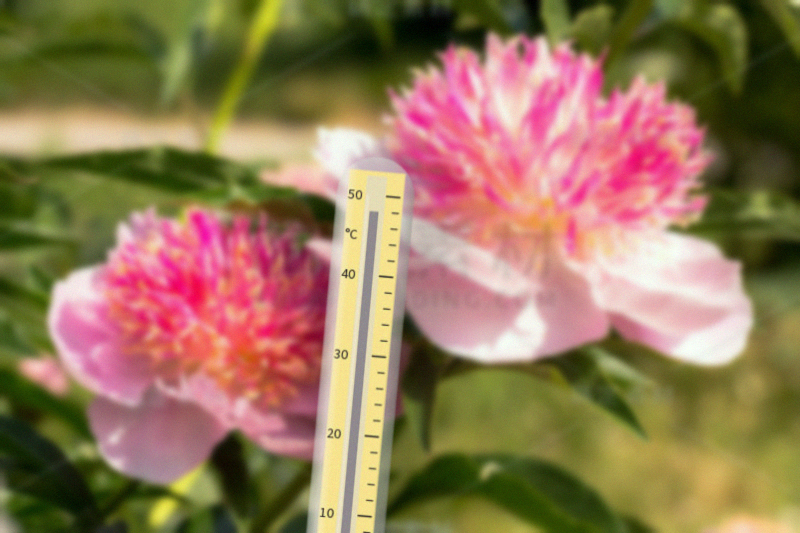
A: 48 °C
